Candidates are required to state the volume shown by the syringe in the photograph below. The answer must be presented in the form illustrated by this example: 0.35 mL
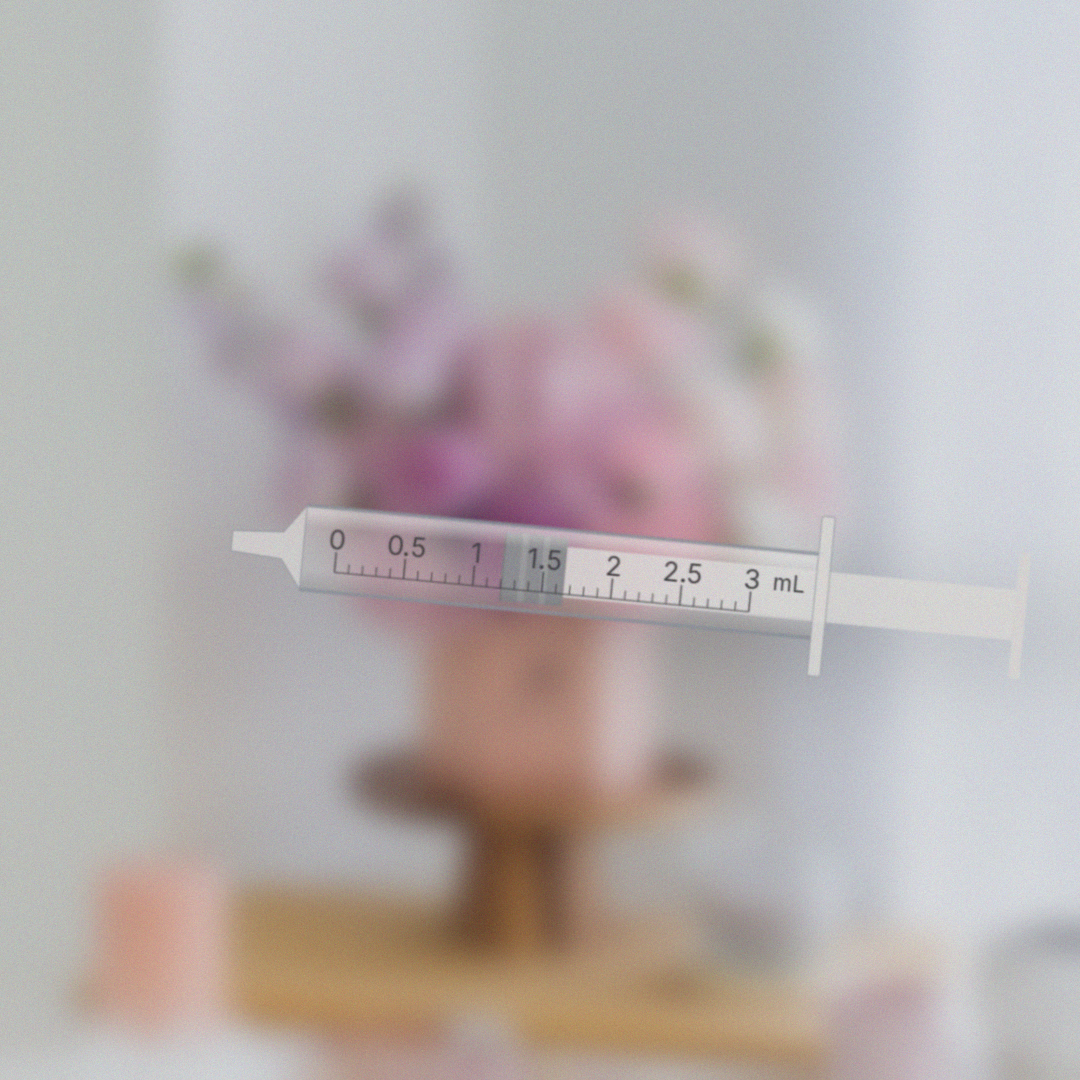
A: 1.2 mL
